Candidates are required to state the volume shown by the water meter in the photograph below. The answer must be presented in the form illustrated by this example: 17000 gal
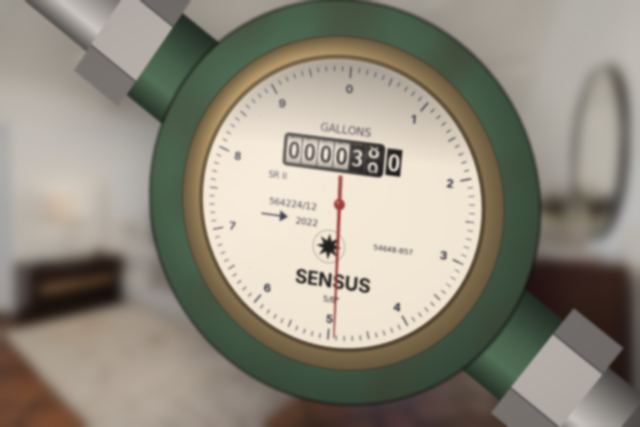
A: 384.9 gal
